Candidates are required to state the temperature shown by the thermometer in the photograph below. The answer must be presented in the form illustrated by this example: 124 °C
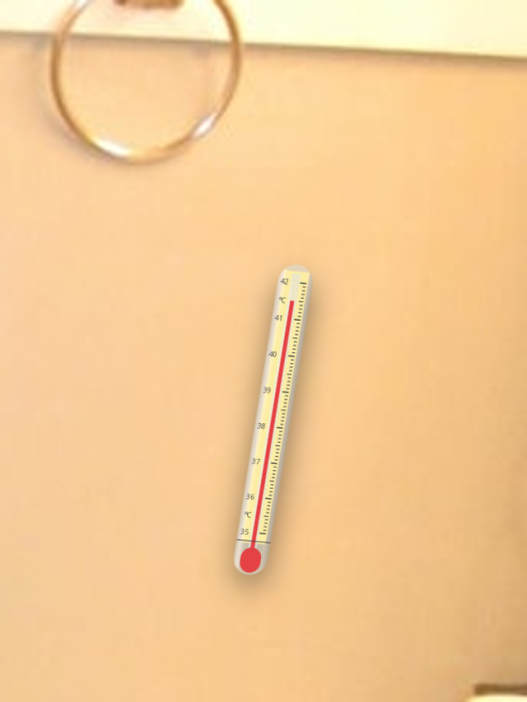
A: 41.5 °C
